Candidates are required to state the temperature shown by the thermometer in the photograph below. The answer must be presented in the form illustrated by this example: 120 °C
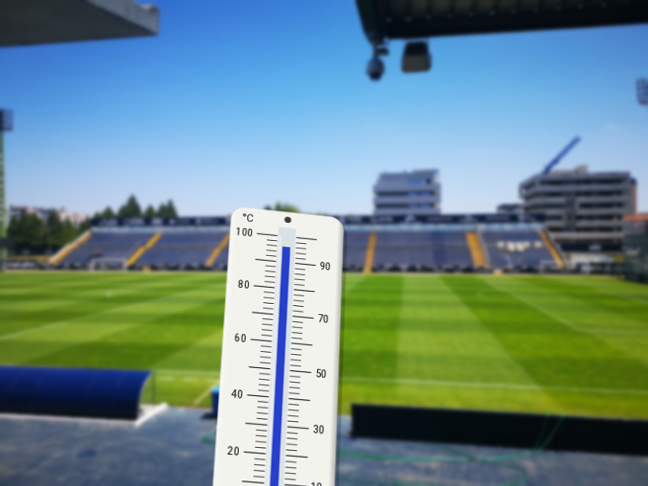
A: 96 °C
